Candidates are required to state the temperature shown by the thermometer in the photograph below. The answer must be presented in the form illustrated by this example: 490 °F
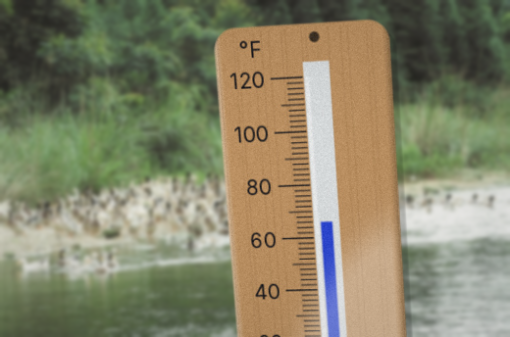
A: 66 °F
